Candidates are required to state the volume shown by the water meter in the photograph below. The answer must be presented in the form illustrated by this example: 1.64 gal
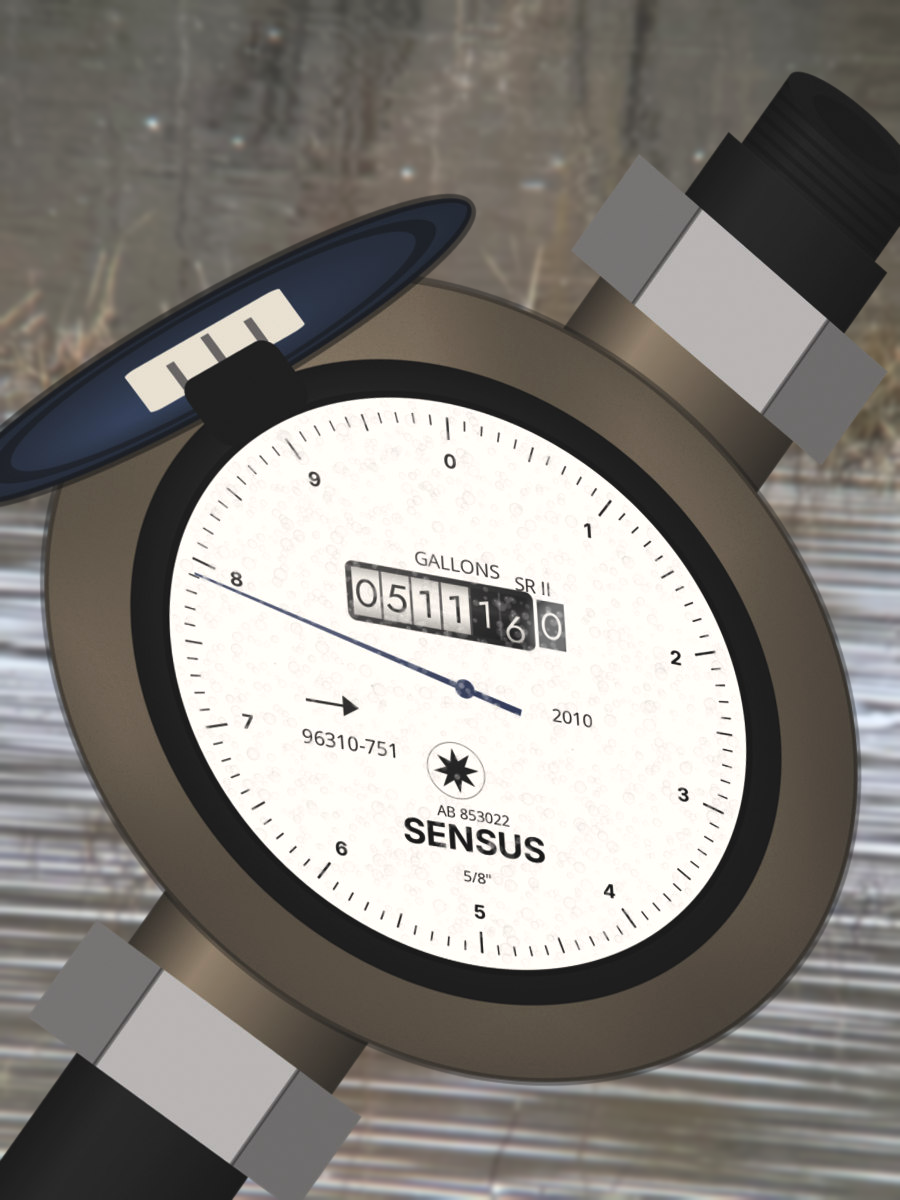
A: 511157.9 gal
